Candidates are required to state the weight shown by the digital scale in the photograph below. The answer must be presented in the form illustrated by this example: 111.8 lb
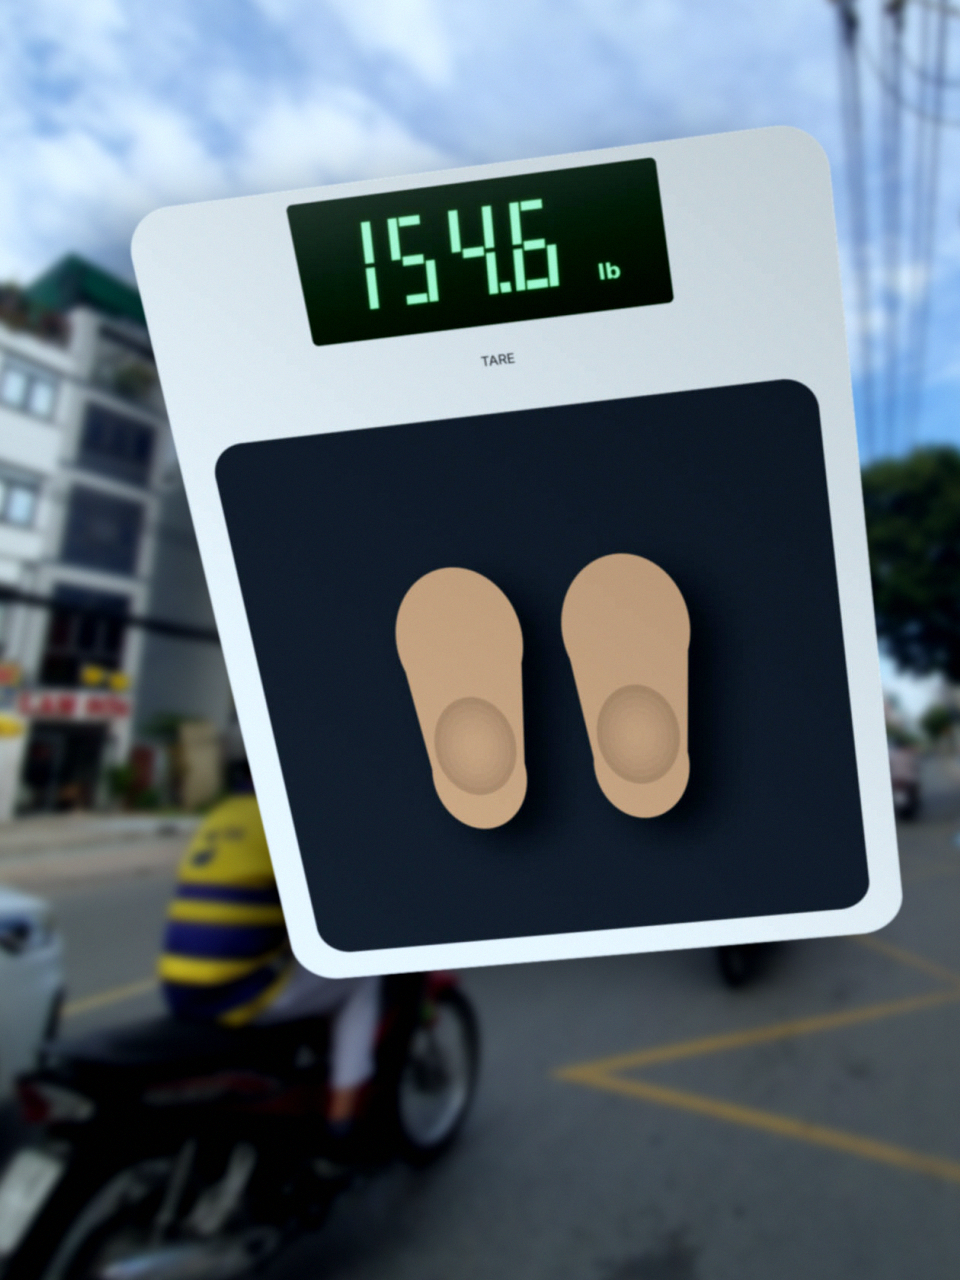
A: 154.6 lb
